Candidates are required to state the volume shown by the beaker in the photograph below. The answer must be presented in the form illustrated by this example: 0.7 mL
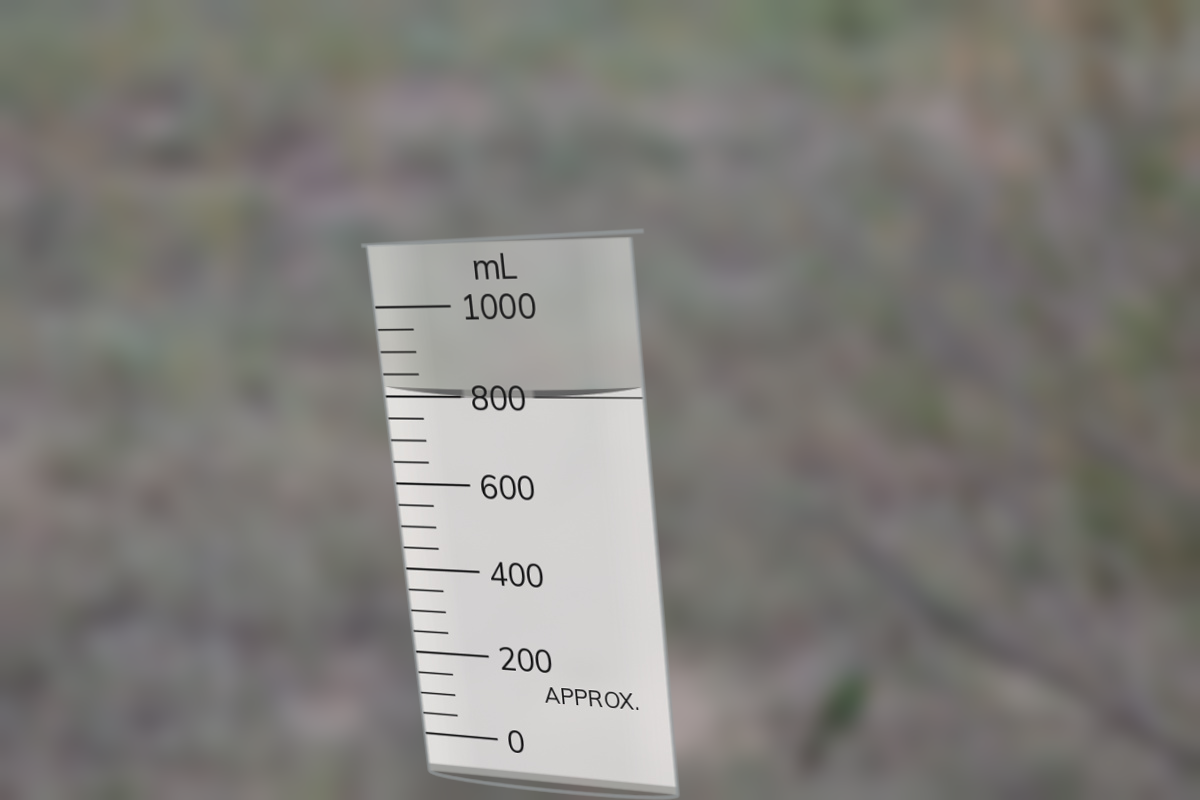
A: 800 mL
